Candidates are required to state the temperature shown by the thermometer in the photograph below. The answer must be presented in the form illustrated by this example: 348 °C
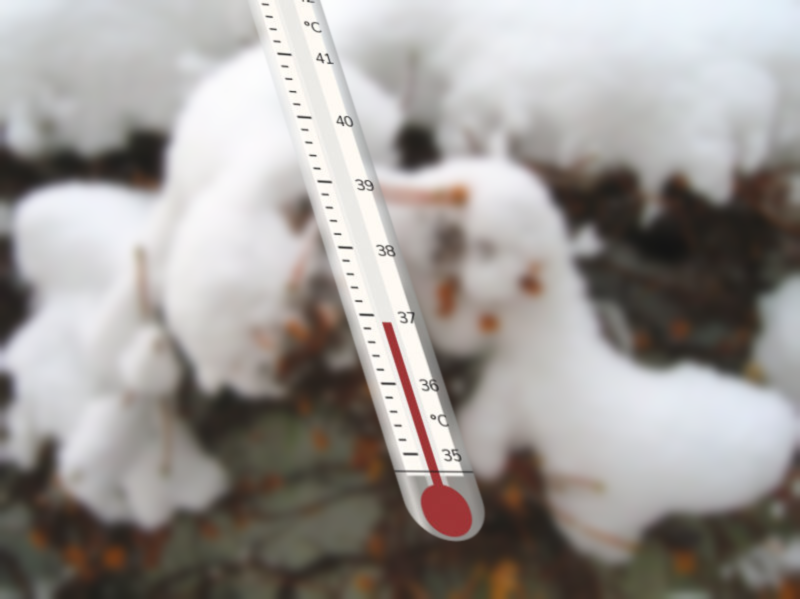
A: 36.9 °C
